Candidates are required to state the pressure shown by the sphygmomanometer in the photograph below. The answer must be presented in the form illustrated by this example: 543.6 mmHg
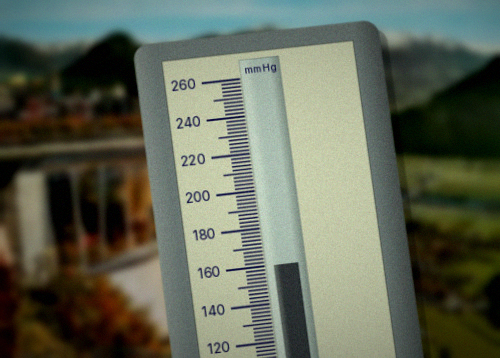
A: 160 mmHg
